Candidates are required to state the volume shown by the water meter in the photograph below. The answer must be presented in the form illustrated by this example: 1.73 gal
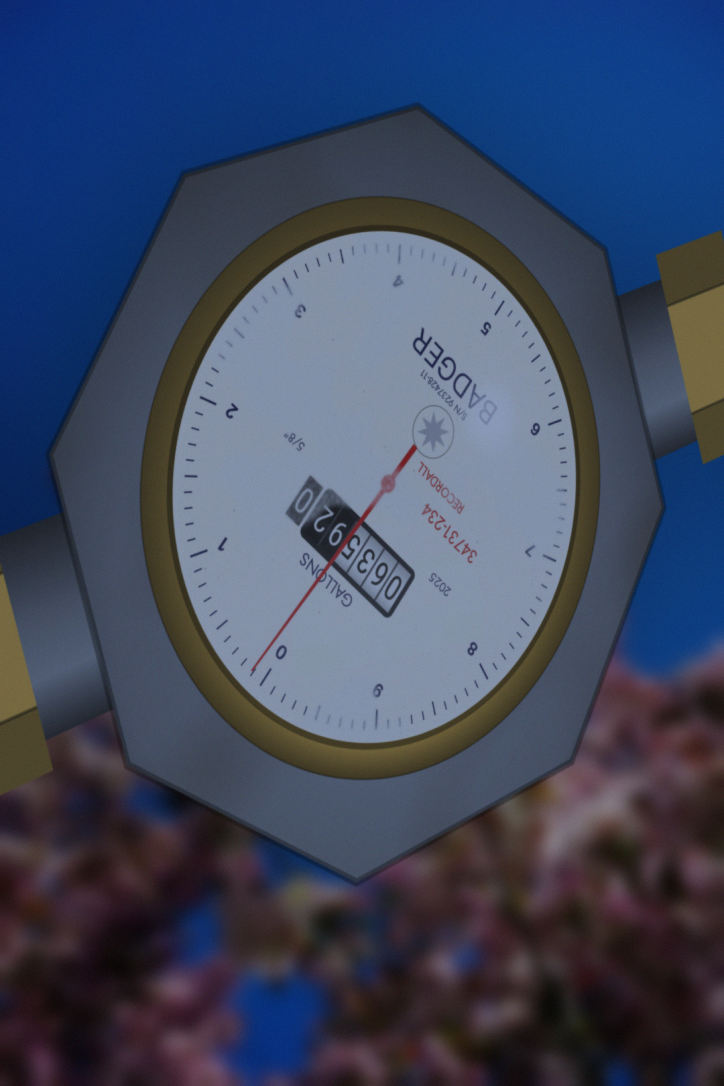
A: 635920.1 gal
